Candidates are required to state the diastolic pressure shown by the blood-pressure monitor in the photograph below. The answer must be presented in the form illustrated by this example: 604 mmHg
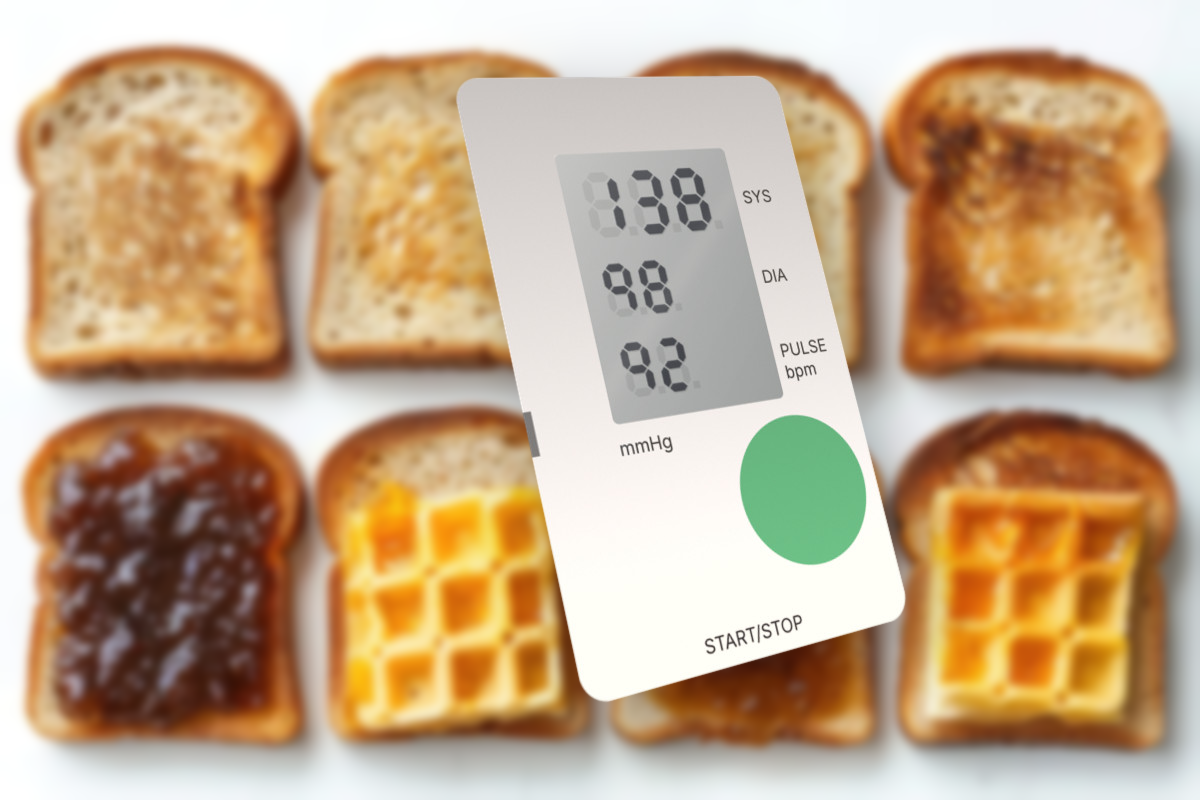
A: 98 mmHg
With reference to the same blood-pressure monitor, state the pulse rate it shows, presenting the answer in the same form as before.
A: 92 bpm
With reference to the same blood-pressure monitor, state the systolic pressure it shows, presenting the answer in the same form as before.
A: 138 mmHg
